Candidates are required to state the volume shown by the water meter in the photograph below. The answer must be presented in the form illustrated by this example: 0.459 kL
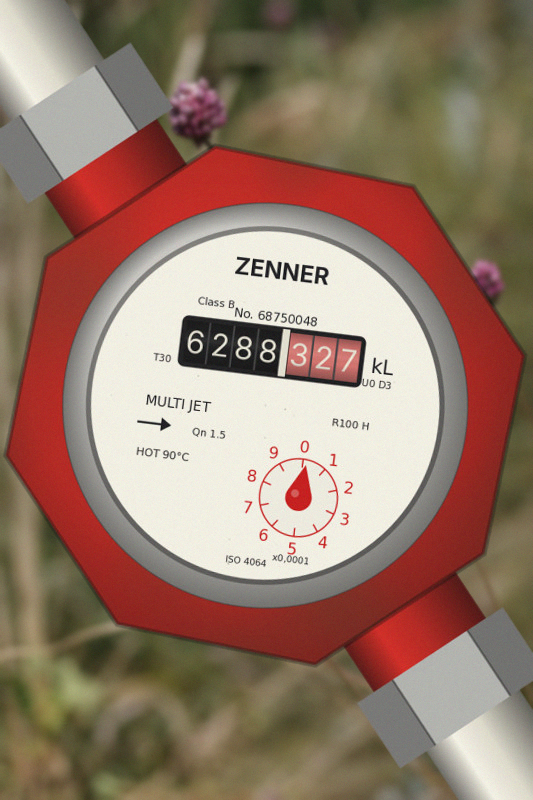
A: 6288.3270 kL
